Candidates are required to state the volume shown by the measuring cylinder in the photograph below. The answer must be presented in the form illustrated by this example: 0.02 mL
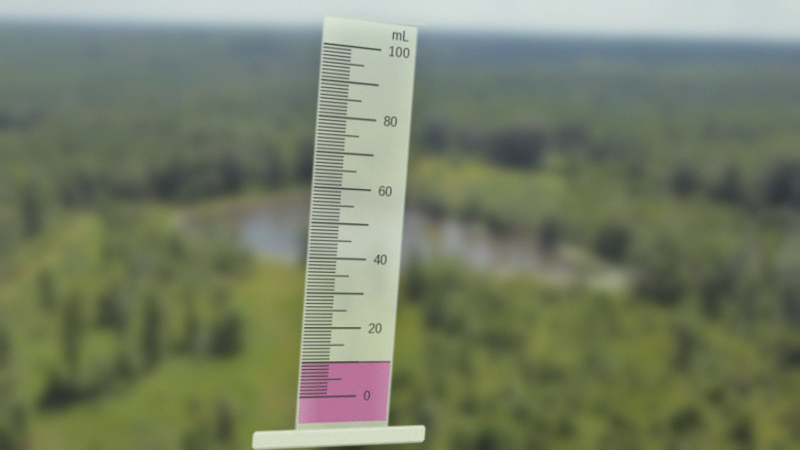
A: 10 mL
